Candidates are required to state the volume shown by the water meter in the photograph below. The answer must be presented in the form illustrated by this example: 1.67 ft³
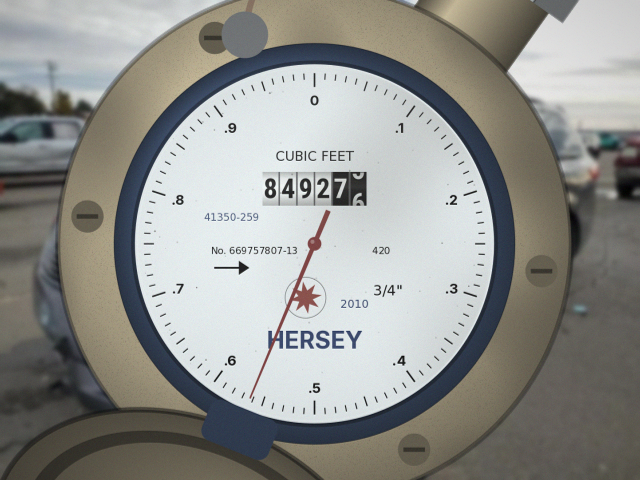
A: 849275.56 ft³
